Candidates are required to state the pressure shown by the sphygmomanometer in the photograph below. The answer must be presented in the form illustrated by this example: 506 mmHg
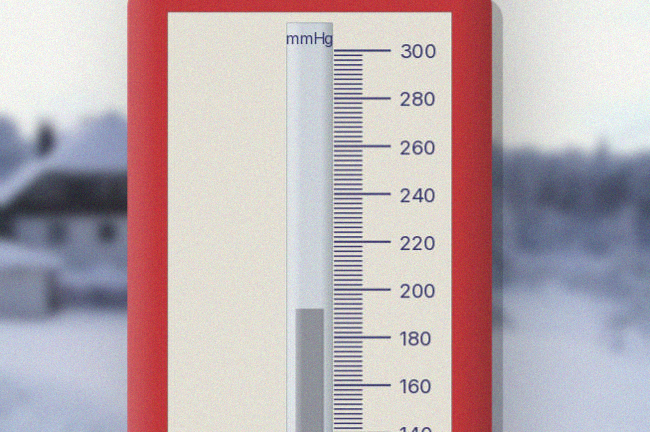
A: 192 mmHg
